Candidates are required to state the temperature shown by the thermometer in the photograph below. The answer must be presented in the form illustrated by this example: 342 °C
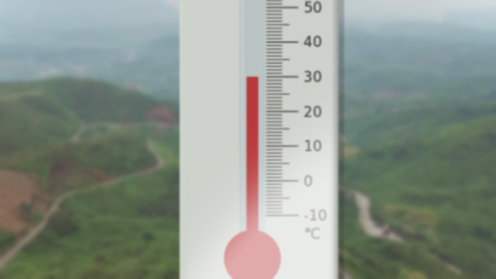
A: 30 °C
